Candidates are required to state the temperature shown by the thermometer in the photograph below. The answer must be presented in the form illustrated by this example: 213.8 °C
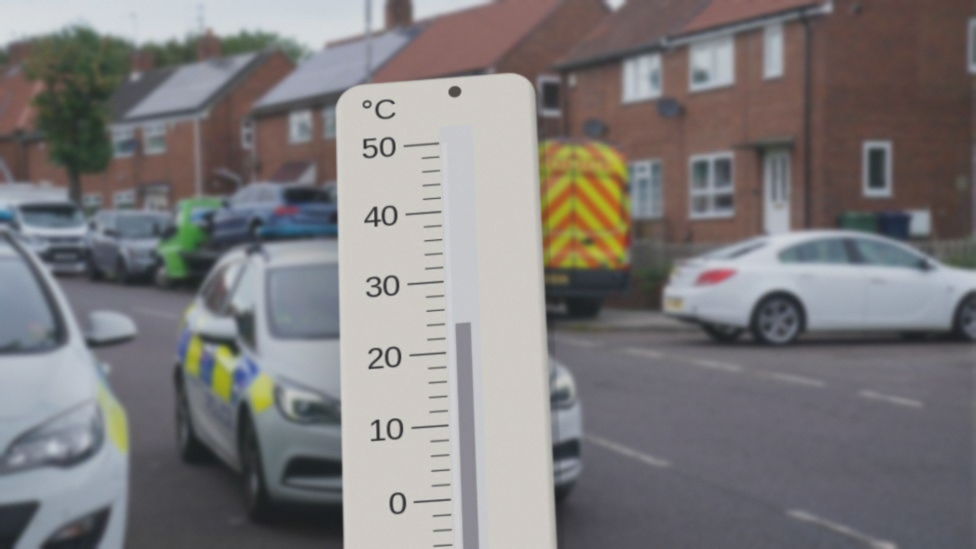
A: 24 °C
